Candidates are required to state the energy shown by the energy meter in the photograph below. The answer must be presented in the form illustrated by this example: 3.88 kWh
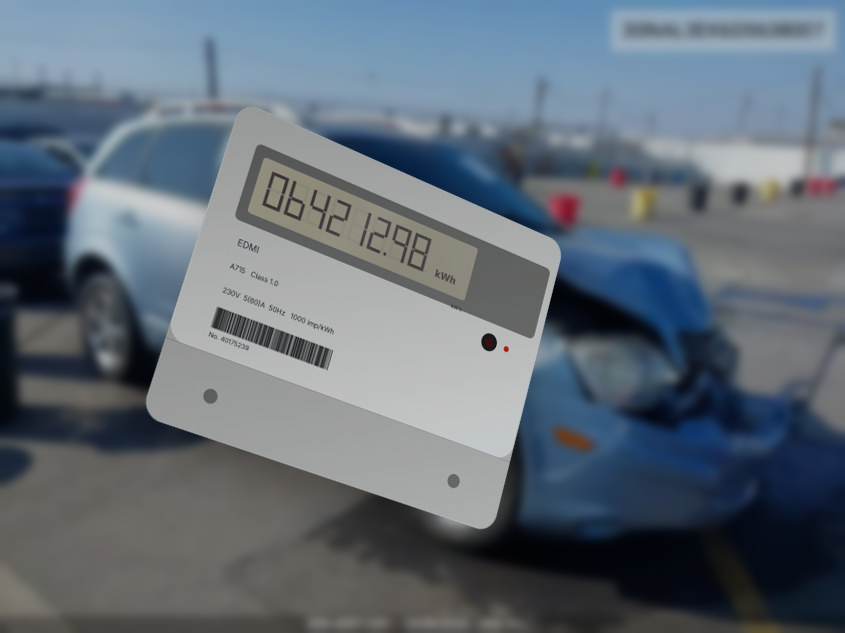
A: 64212.98 kWh
